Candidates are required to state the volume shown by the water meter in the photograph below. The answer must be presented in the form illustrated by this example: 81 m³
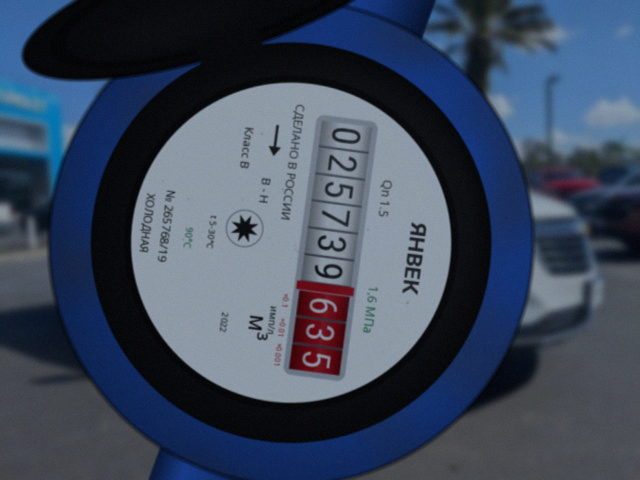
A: 25739.635 m³
